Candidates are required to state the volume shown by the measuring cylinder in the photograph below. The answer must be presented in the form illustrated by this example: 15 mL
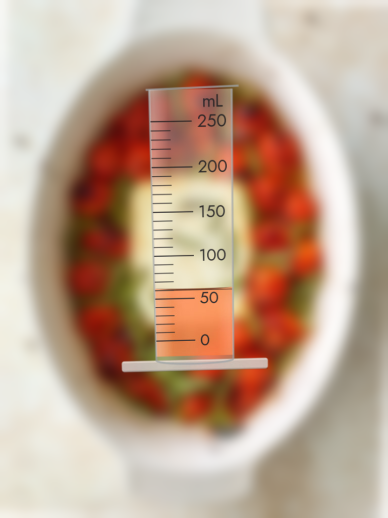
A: 60 mL
